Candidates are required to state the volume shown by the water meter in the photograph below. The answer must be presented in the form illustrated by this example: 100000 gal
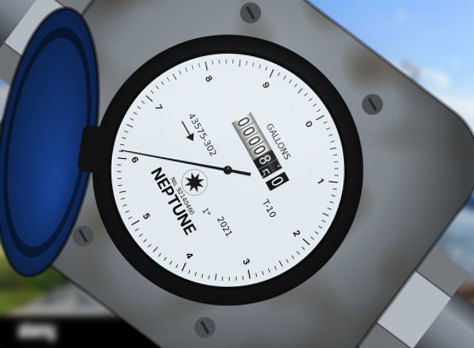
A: 846.1 gal
